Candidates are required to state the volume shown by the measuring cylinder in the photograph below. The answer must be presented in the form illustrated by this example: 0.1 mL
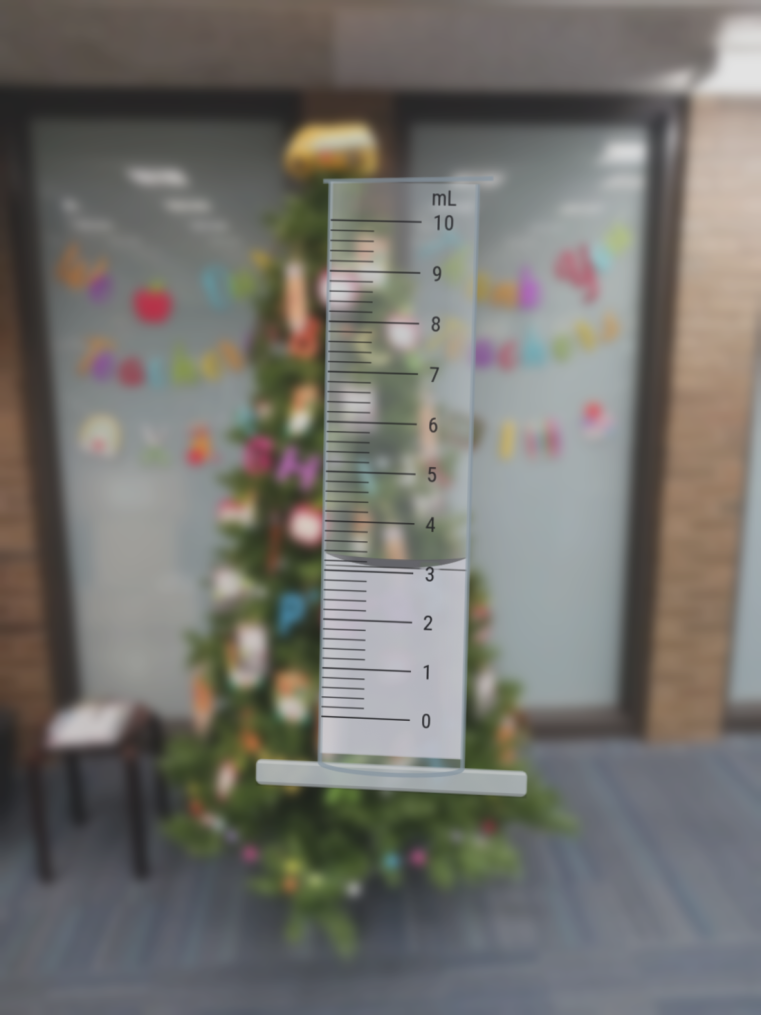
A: 3.1 mL
